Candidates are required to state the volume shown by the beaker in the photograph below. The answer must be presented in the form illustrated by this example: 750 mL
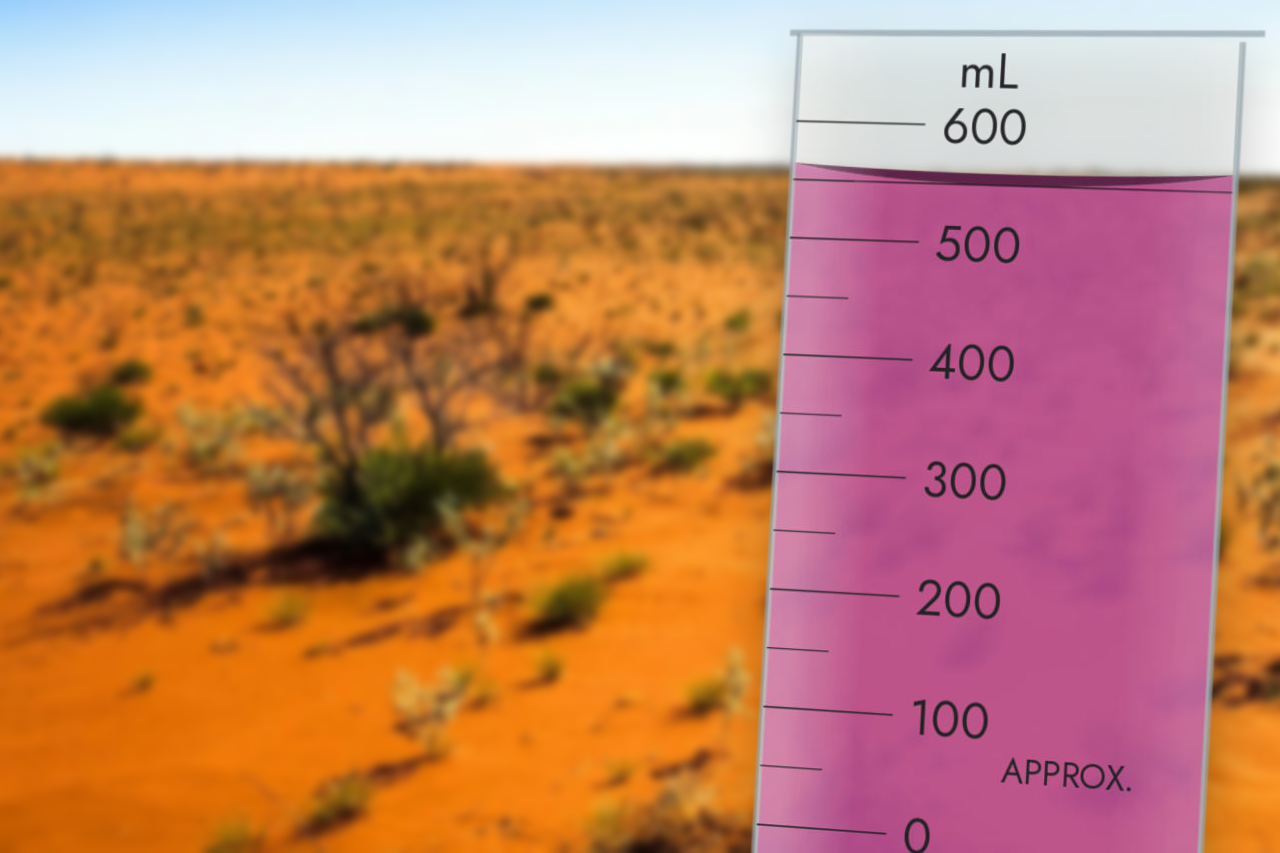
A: 550 mL
